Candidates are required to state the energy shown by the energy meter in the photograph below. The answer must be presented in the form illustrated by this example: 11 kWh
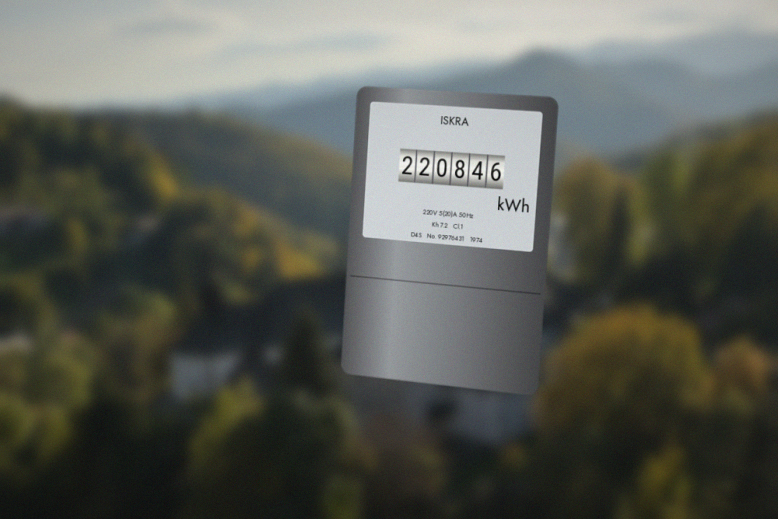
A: 220846 kWh
